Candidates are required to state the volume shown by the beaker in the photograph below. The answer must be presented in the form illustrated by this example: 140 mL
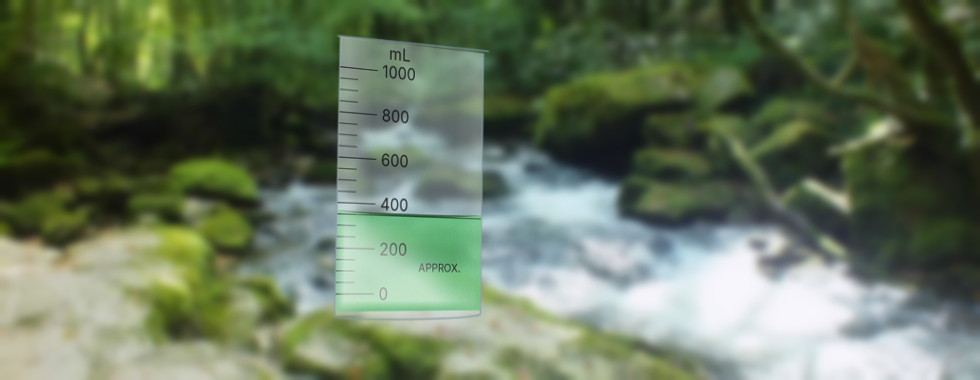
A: 350 mL
